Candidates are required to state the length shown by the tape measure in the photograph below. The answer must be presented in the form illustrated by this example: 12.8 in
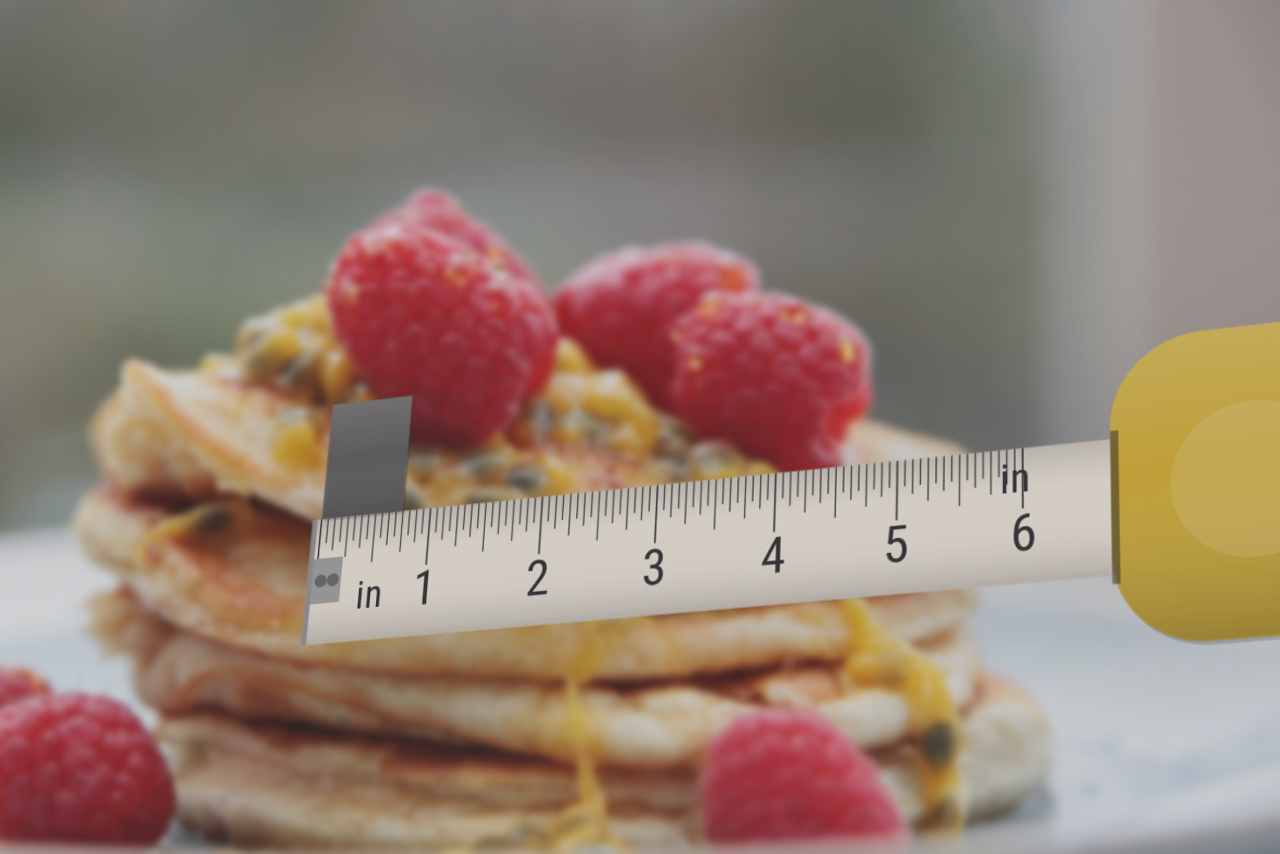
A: 0.75 in
